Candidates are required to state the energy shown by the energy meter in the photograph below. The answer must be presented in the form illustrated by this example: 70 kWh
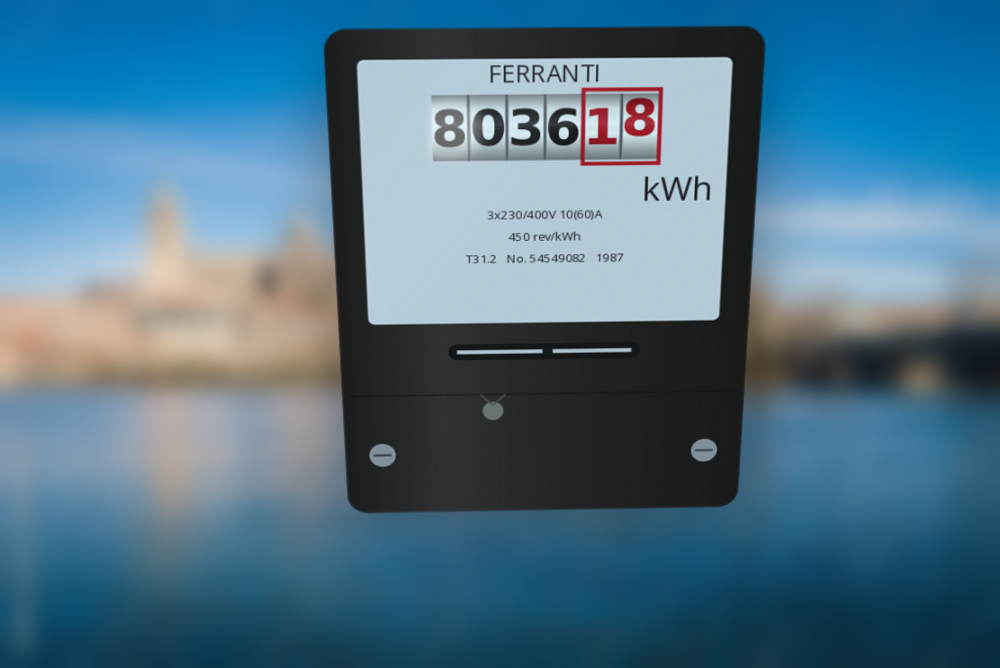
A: 8036.18 kWh
